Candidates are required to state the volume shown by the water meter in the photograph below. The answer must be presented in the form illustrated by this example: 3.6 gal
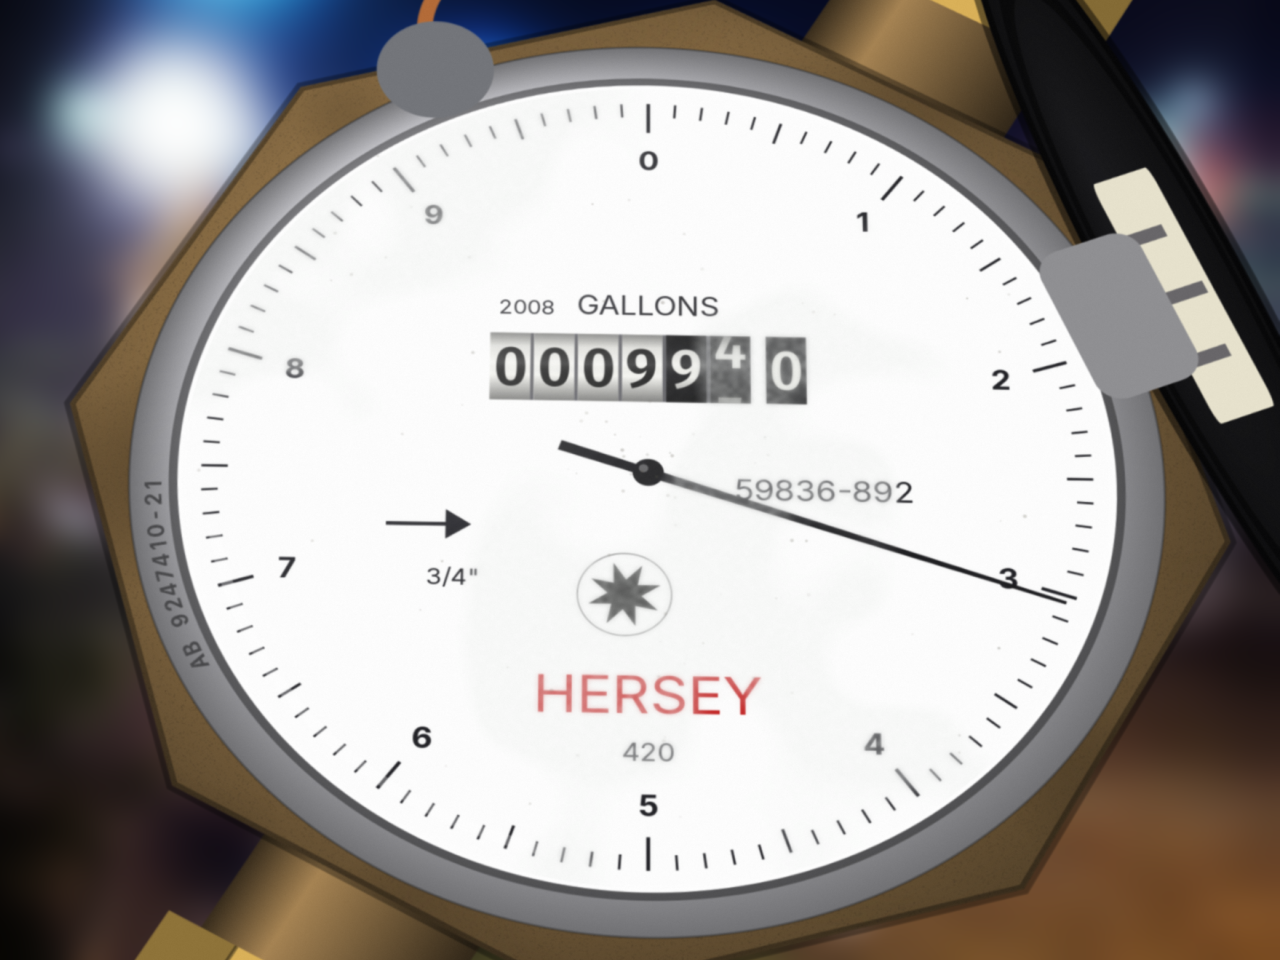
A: 9943.0 gal
